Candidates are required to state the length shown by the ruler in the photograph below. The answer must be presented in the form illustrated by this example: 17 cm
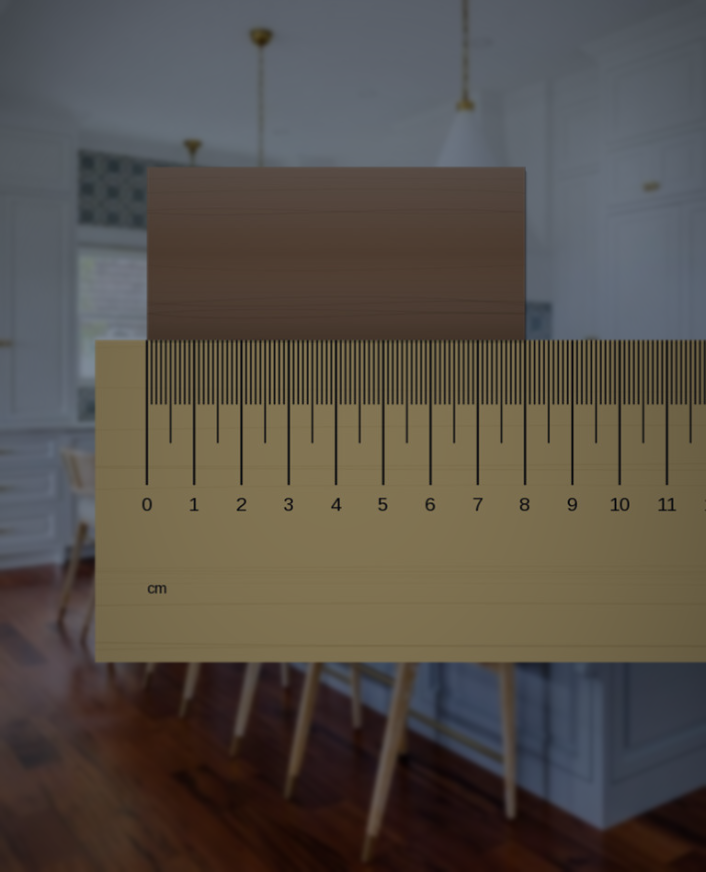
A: 8 cm
